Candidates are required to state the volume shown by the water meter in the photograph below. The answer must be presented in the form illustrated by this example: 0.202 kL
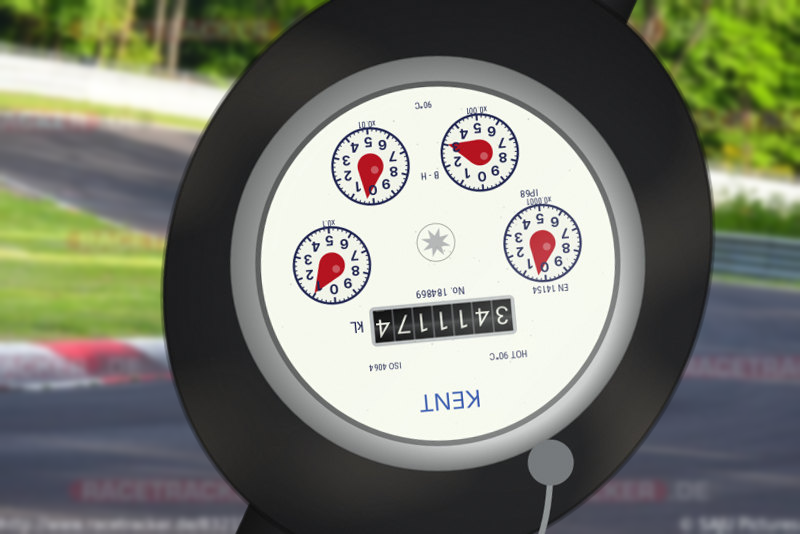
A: 3411174.1030 kL
